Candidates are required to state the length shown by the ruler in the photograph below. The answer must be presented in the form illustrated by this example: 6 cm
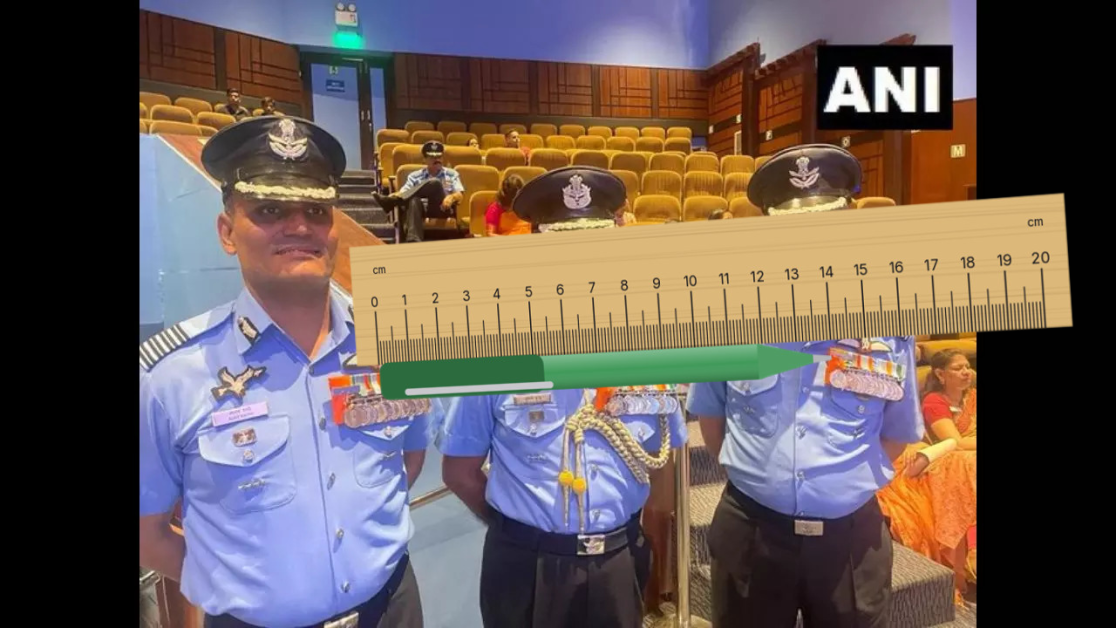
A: 14 cm
